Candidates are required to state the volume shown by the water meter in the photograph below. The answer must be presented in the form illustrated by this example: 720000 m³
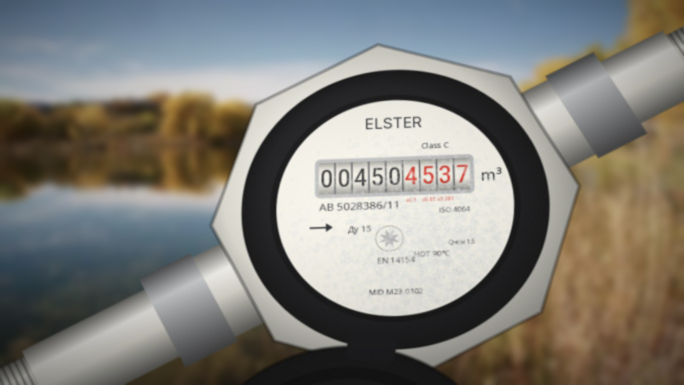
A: 450.4537 m³
